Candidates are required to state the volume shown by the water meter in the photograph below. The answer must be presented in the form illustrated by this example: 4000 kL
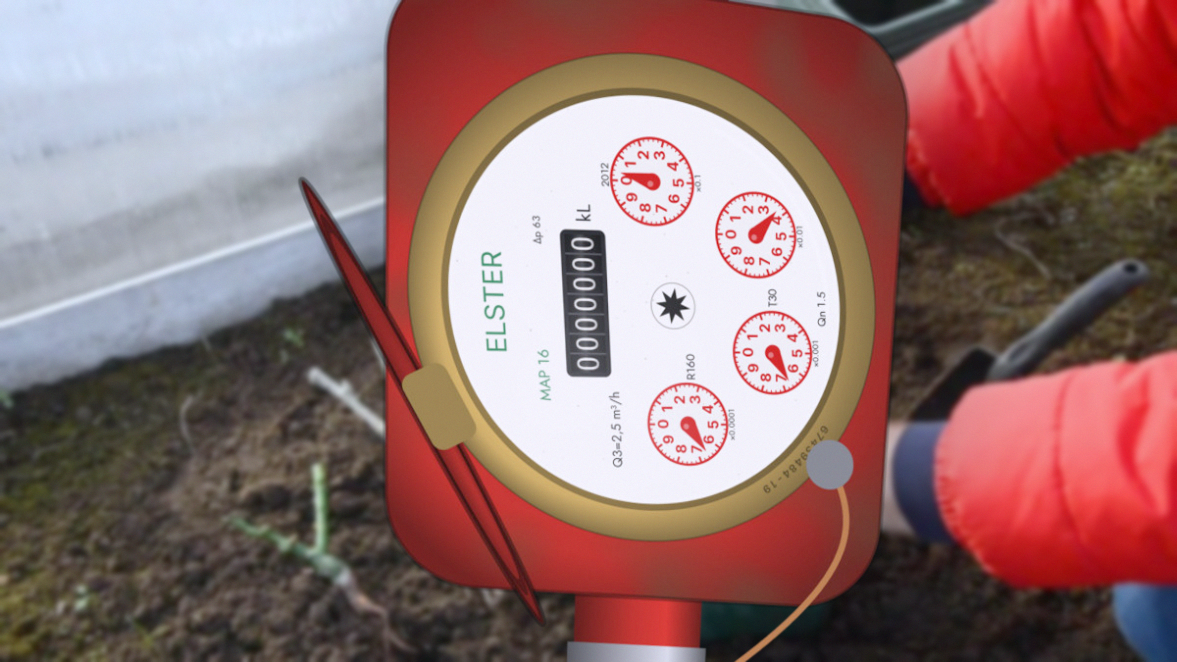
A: 0.0366 kL
